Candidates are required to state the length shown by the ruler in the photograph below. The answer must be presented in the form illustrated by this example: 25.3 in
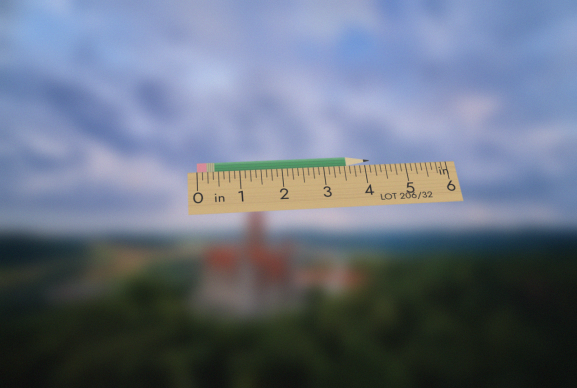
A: 4.125 in
